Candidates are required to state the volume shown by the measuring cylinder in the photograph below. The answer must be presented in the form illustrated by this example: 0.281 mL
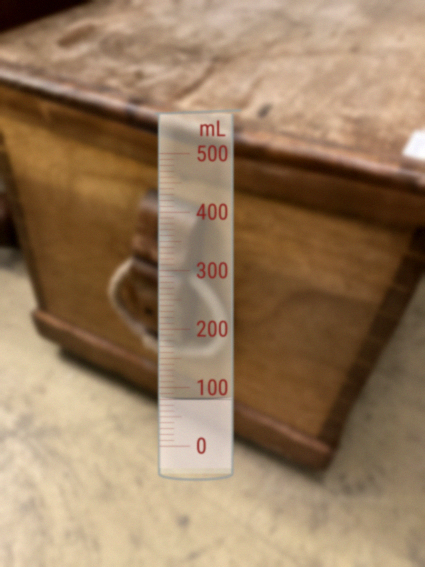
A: 80 mL
